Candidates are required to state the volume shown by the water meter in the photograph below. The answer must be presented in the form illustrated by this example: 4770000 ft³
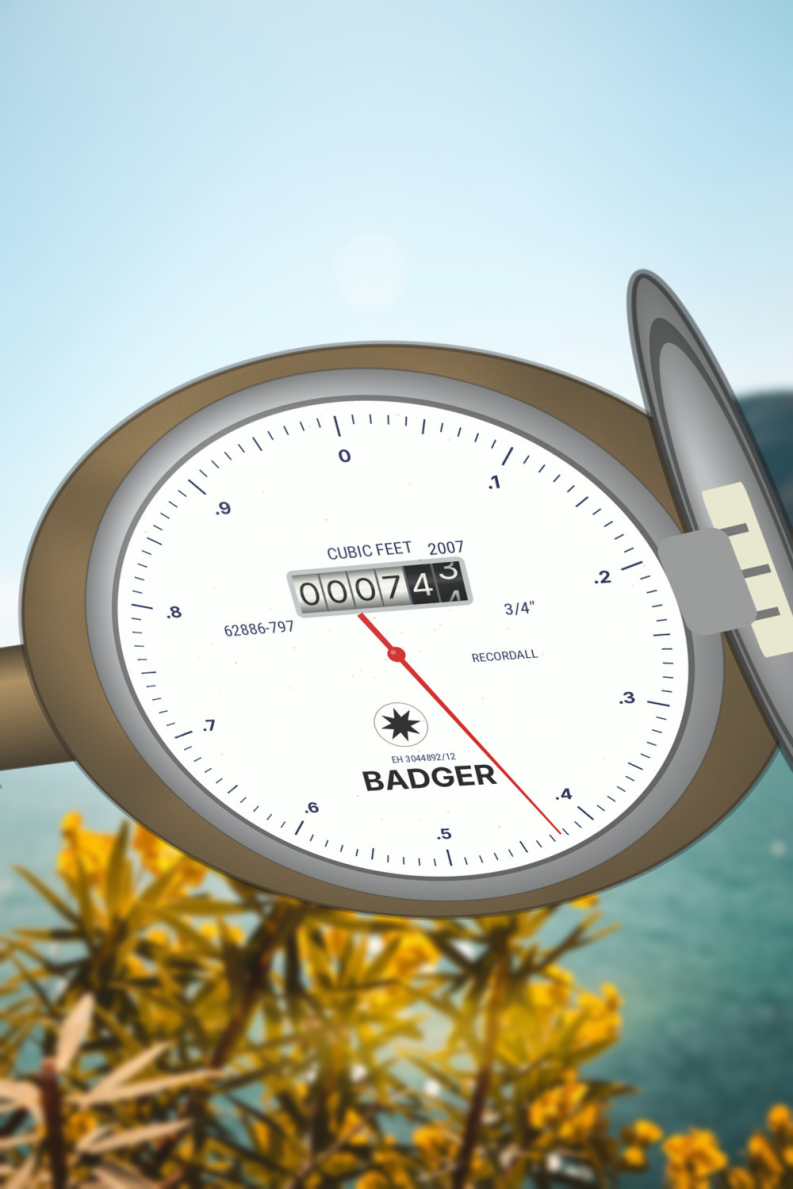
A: 743.42 ft³
